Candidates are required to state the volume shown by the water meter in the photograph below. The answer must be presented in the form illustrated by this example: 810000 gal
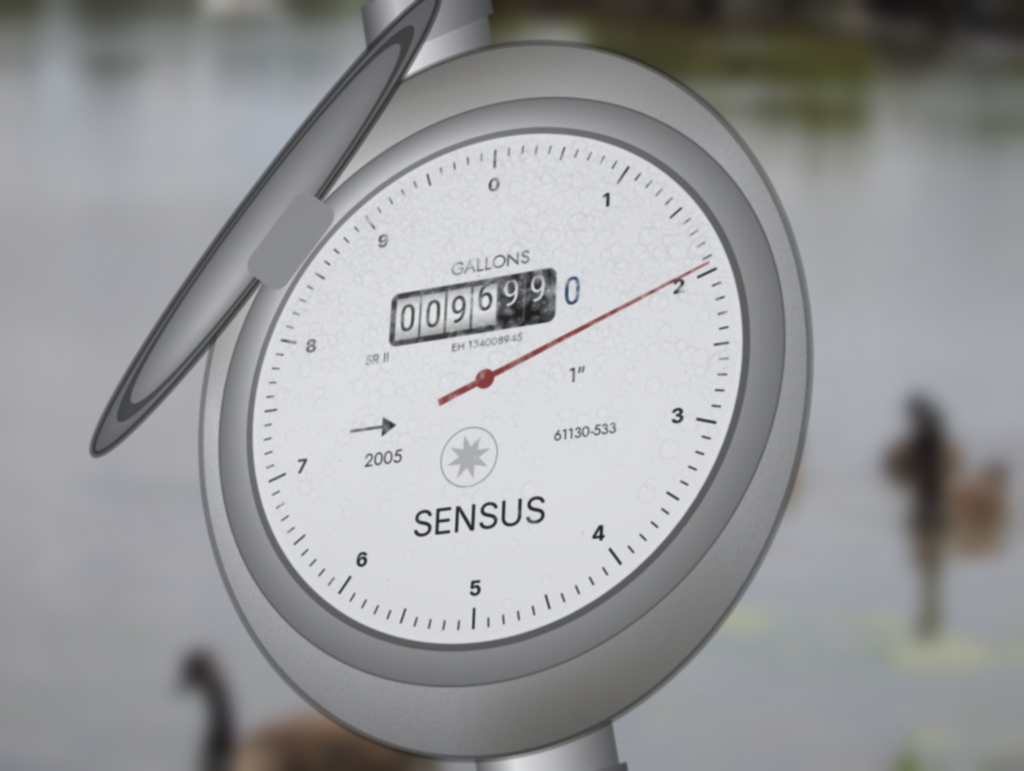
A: 96991.9 gal
